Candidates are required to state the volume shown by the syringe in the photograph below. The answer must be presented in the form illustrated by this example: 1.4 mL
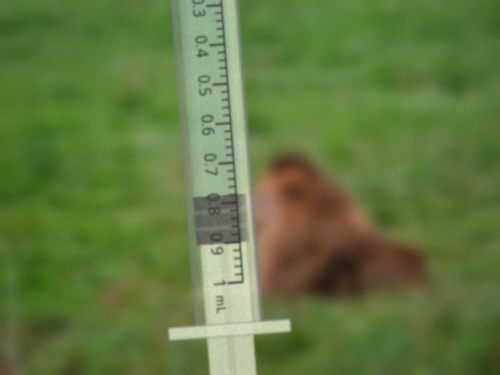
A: 0.78 mL
